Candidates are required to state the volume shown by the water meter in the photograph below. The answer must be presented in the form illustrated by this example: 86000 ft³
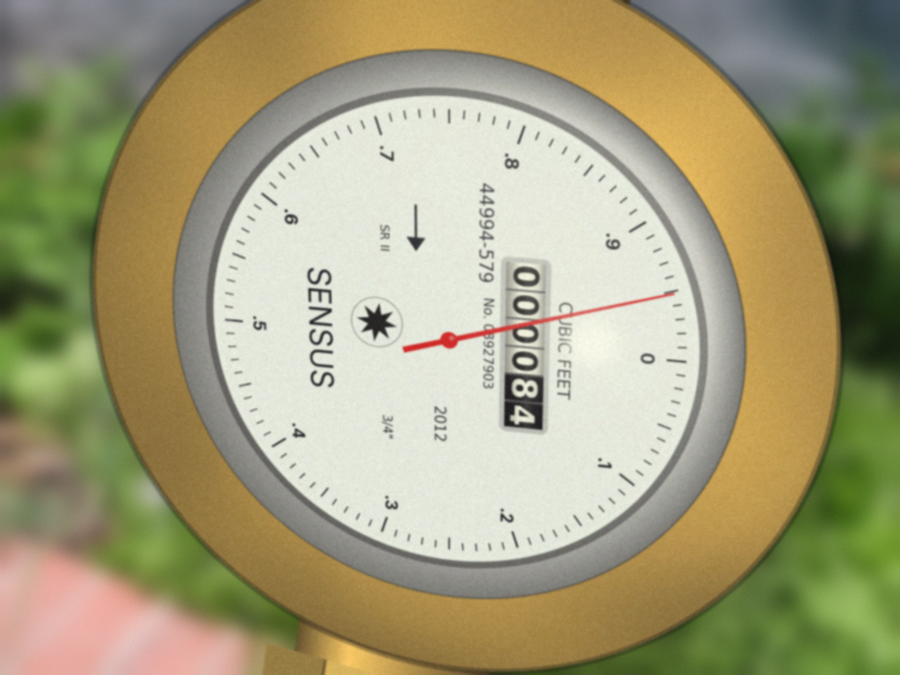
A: 83.95 ft³
